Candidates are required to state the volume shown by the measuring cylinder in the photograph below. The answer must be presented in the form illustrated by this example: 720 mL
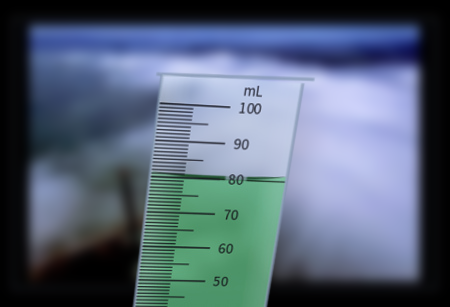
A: 80 mL
